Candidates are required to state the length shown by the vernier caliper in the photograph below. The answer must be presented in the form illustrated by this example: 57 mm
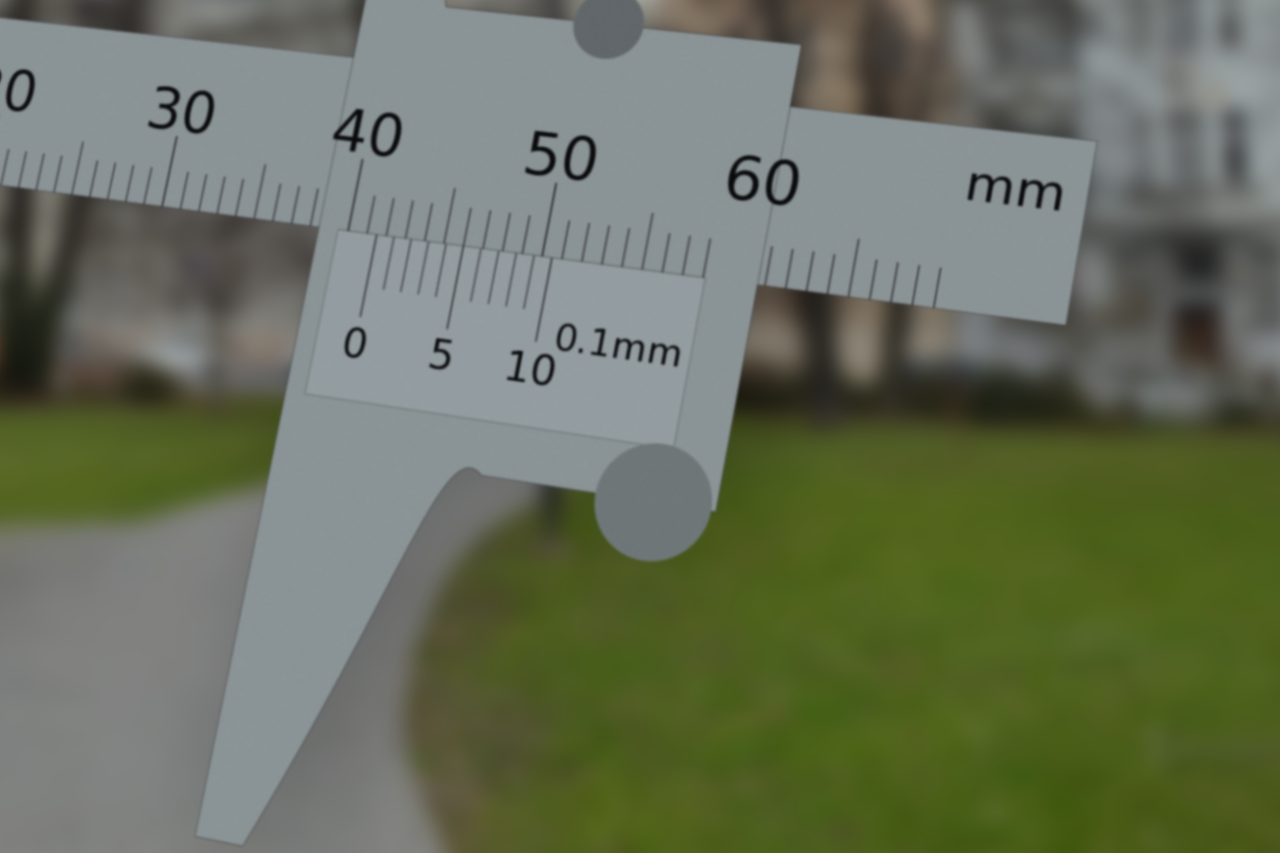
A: 41.5 mm
